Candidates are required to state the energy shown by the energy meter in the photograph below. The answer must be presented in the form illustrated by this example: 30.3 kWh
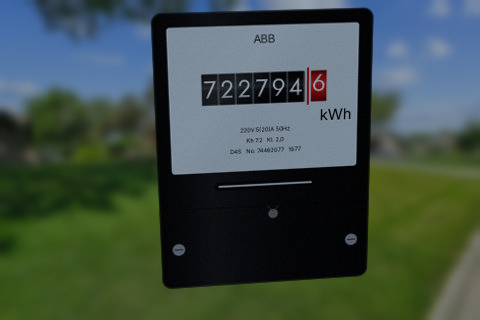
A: 722794.6 kWh
